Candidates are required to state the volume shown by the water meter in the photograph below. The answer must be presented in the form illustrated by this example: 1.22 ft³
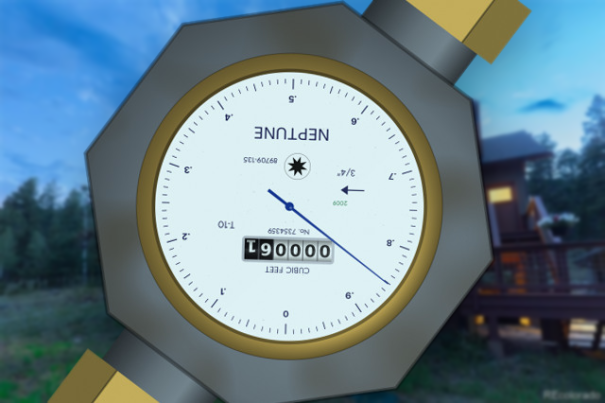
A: 60.85 ft³
